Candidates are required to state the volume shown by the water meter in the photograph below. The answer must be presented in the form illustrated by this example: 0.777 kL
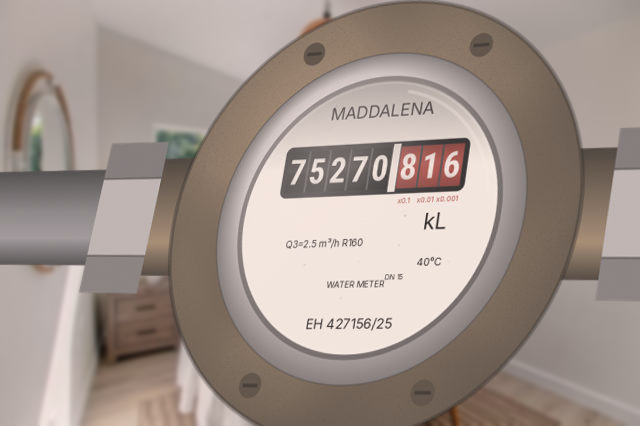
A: 75270.816 kL
